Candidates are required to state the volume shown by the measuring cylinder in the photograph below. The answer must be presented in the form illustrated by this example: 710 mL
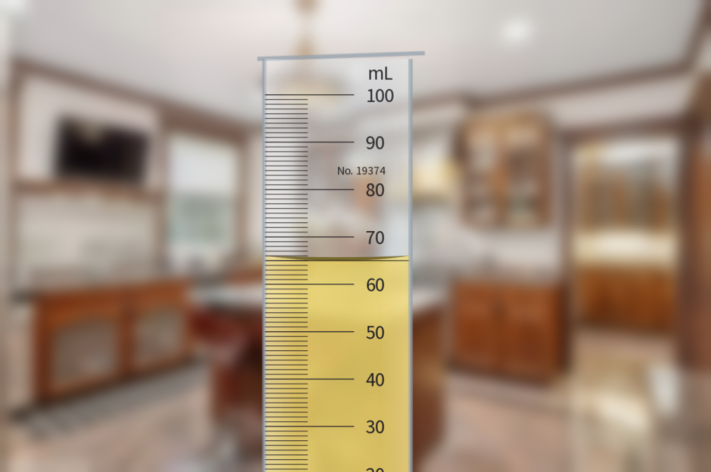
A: 65 mL
